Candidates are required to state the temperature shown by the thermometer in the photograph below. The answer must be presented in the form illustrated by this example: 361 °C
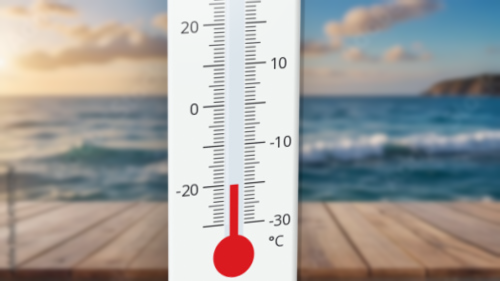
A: -20 °C
